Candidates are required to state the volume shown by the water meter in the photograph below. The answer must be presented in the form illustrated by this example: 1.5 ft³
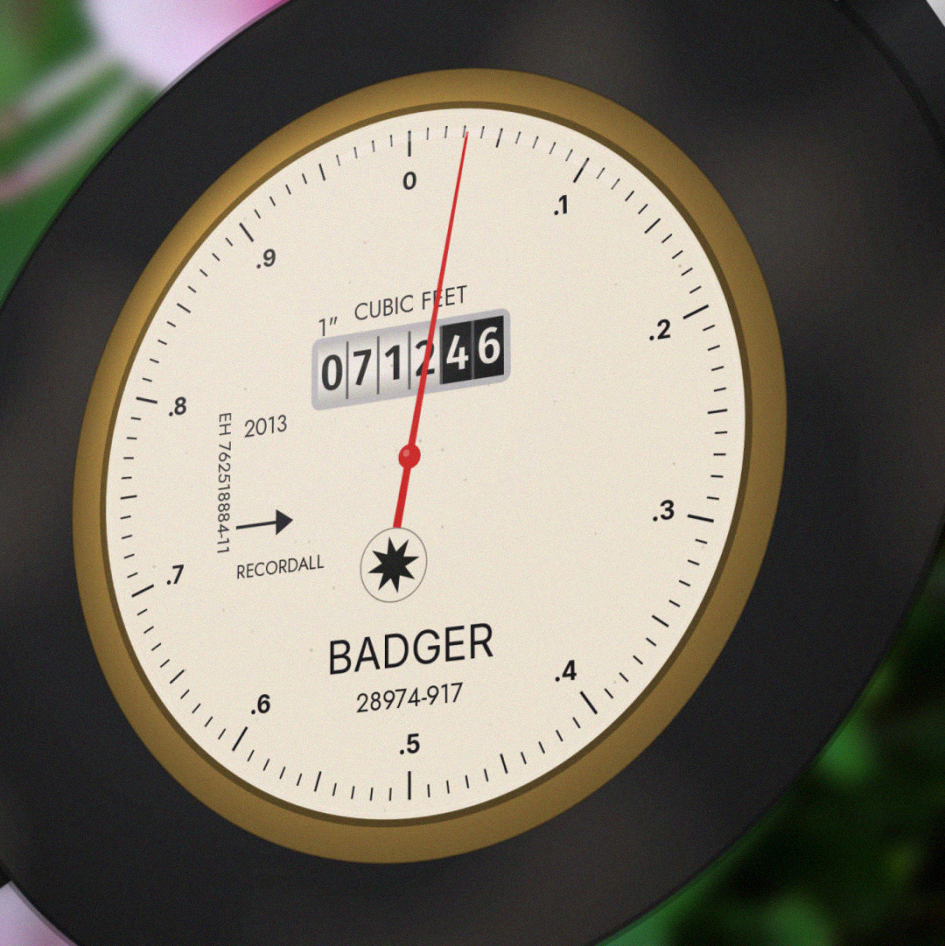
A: 71246.03 ft³
